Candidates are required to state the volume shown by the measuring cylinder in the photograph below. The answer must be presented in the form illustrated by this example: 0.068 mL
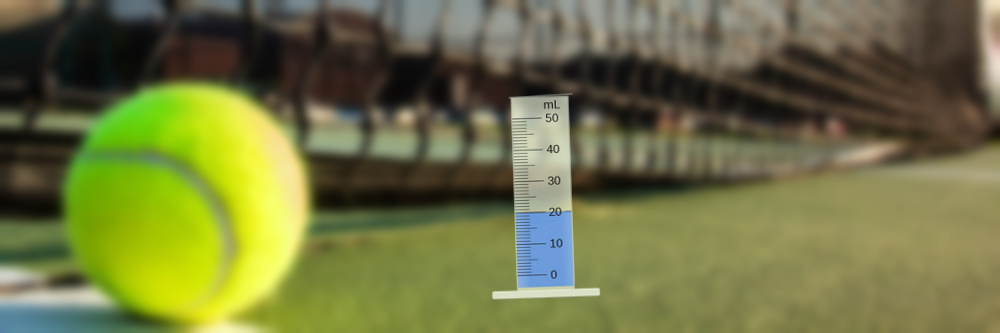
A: 20 mL
